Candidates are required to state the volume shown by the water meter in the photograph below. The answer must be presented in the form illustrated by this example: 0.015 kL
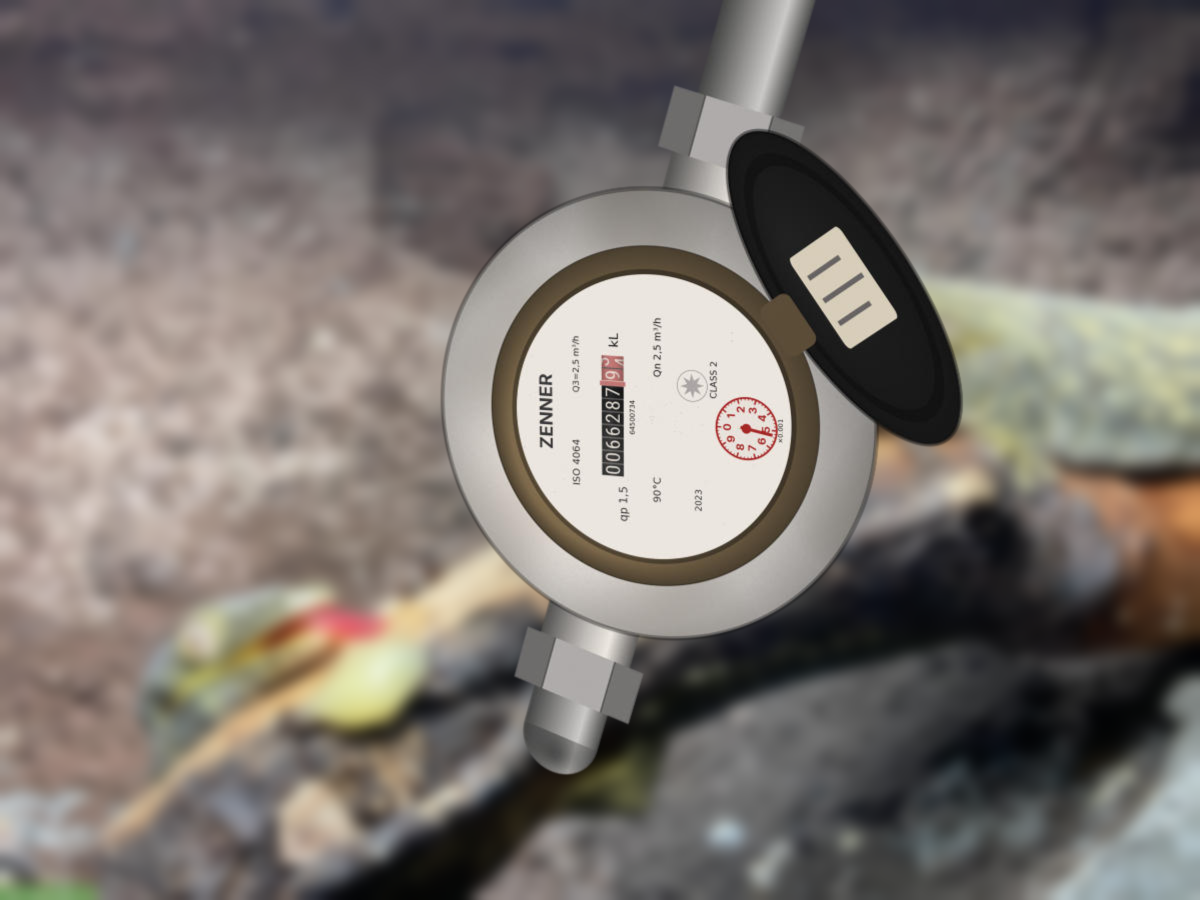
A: 66287.935 kL
